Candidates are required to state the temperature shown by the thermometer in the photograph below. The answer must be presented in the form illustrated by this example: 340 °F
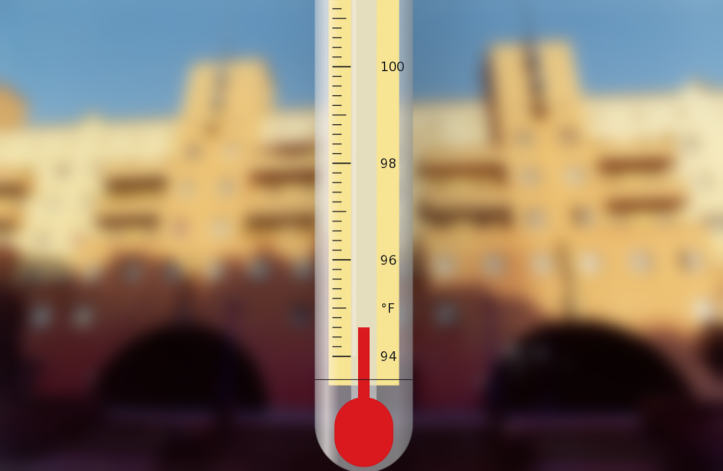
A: 94.6 °F
